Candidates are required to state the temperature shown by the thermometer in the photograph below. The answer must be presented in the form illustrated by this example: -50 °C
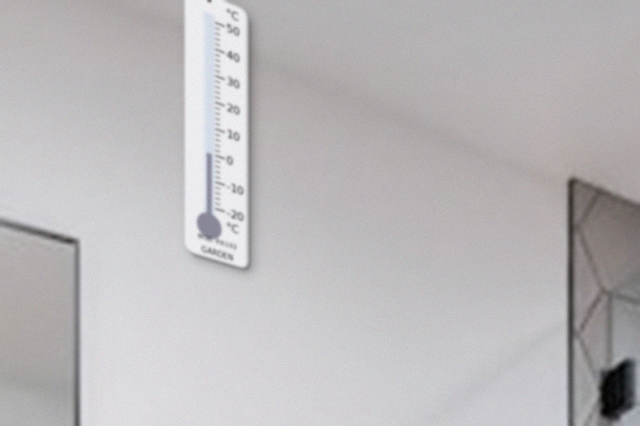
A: 0 °C
